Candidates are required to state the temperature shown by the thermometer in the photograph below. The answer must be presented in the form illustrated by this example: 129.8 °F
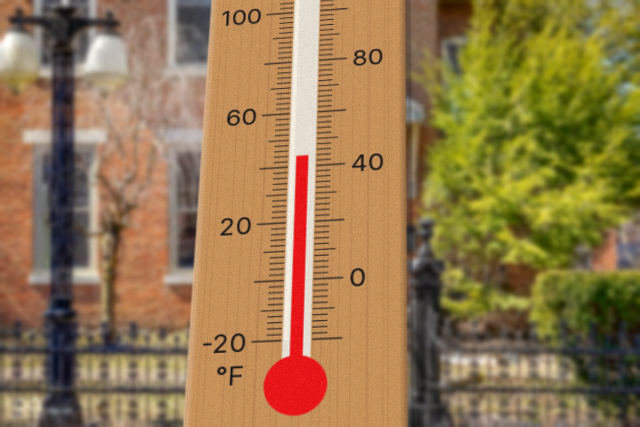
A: 44 °F
